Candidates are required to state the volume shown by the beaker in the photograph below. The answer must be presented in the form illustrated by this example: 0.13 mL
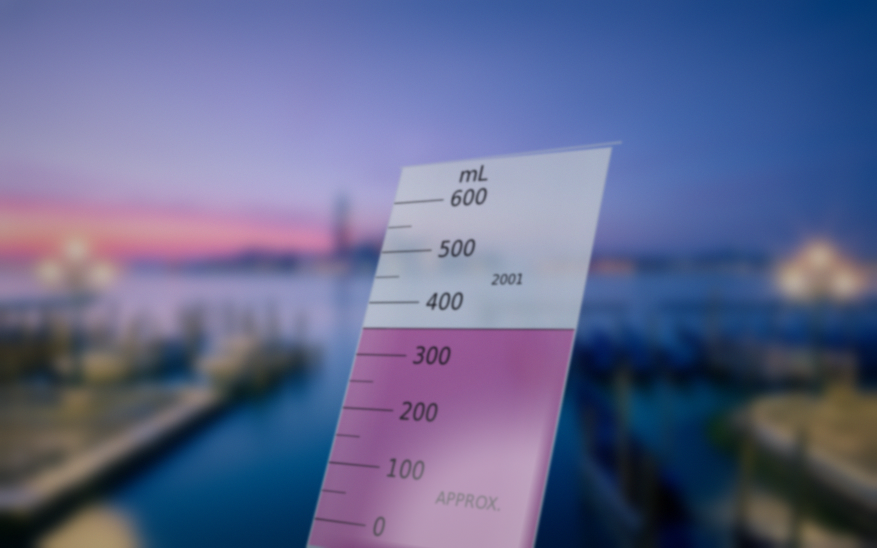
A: 350 mL
